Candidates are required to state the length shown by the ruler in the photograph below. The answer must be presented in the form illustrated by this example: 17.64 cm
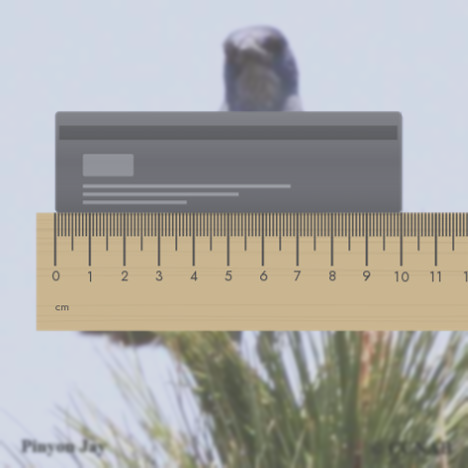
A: 10 cm
